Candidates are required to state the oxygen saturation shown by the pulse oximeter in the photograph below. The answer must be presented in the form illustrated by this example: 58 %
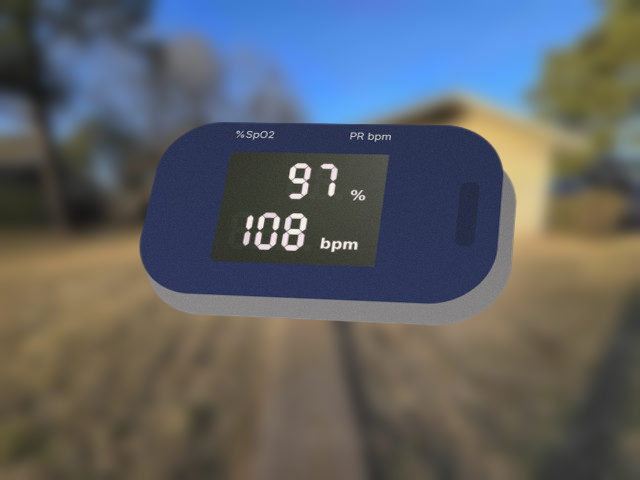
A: 97 %
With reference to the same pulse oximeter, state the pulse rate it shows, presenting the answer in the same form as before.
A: 108 bpm
